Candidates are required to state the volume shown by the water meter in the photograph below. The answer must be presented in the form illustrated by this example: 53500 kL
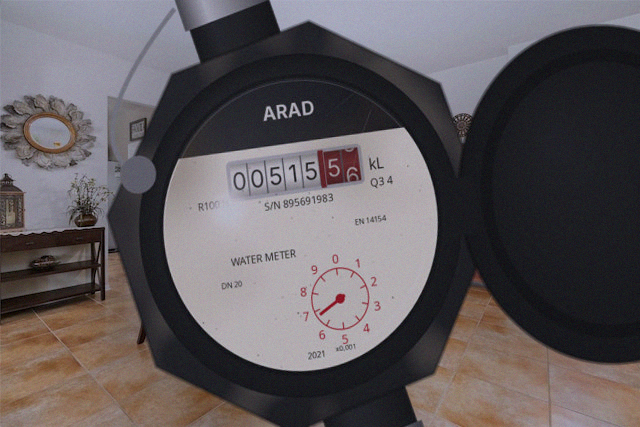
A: 515.556 kL
